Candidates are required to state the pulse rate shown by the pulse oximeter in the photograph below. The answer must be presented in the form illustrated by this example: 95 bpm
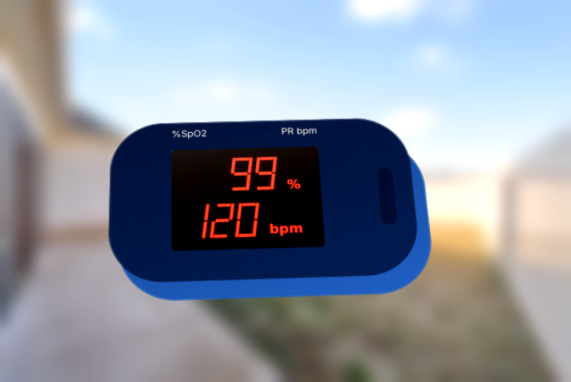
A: 120 bpm
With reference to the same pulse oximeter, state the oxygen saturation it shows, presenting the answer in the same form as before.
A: 99 %
